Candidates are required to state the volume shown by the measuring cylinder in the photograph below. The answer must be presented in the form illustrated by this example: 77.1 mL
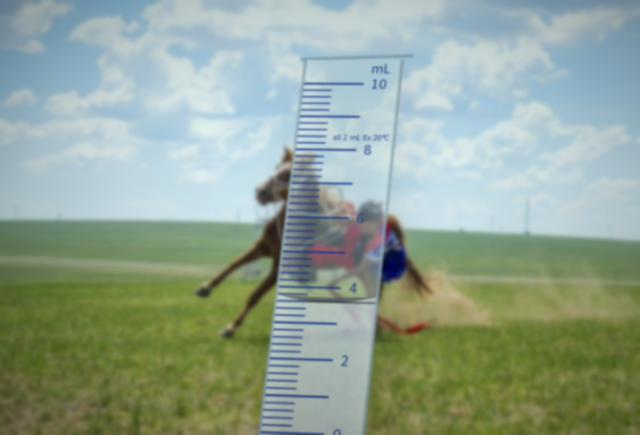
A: 3.6 mL
